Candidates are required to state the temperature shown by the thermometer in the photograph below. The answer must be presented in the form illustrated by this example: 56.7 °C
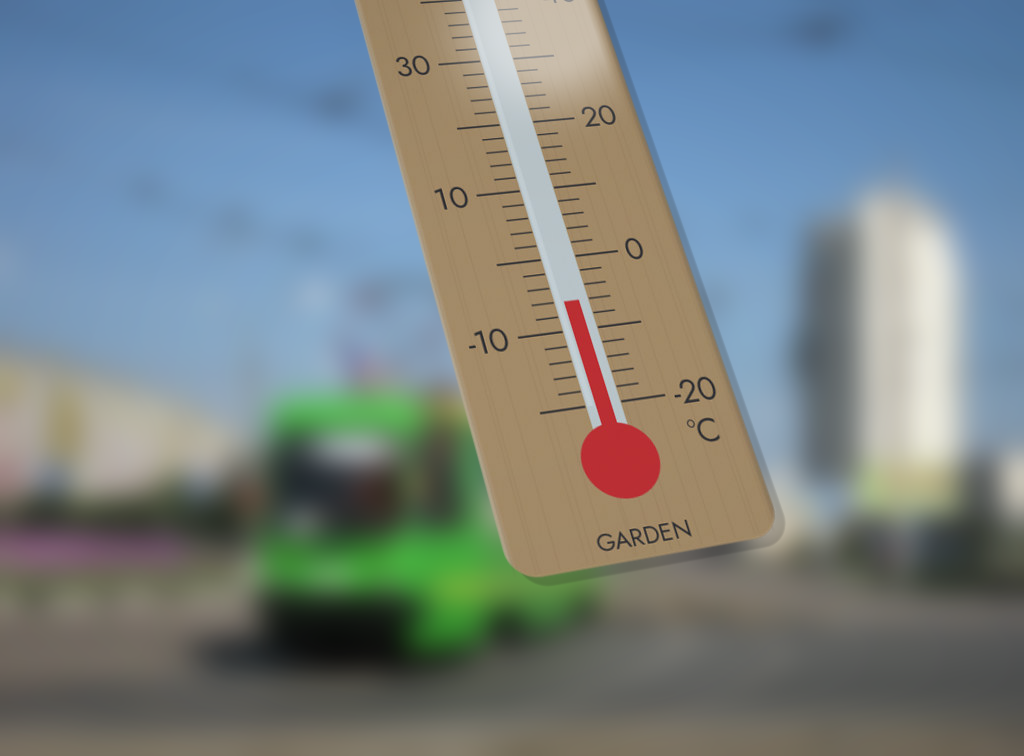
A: -6 °C
